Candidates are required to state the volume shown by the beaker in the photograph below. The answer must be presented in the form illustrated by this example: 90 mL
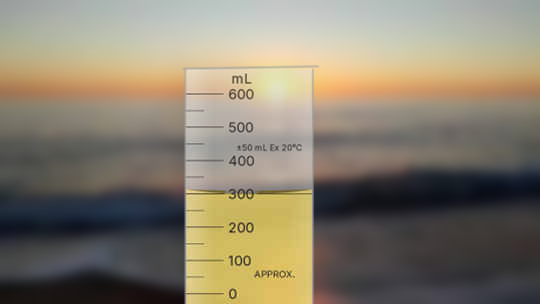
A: 300 mL
